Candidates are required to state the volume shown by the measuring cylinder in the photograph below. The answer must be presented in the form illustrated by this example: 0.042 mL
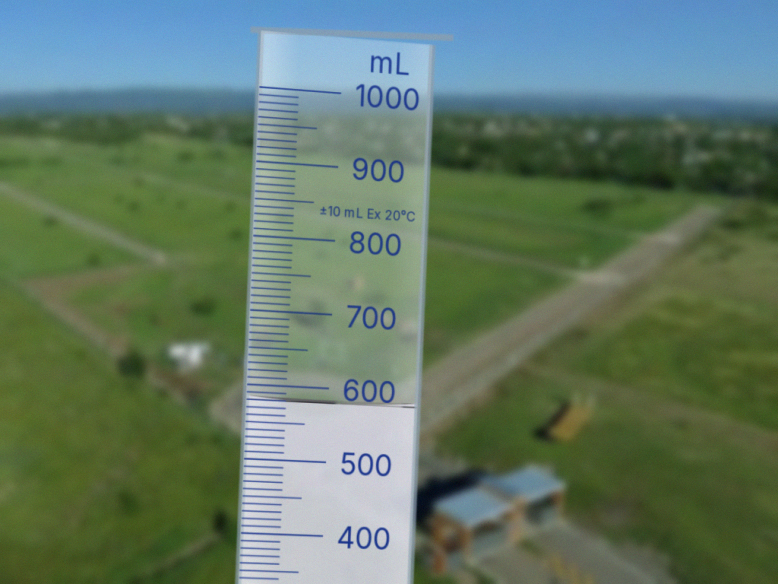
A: 580 mL
